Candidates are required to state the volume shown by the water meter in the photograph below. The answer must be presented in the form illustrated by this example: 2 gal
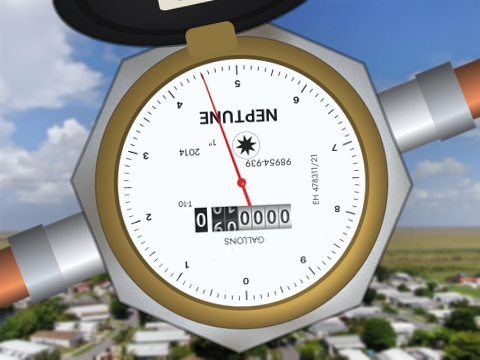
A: 94.5 gal
